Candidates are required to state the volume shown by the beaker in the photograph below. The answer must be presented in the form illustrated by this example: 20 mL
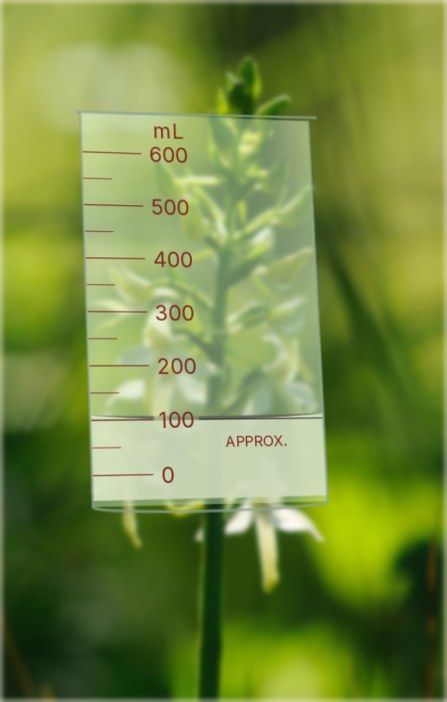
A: 100 mL
